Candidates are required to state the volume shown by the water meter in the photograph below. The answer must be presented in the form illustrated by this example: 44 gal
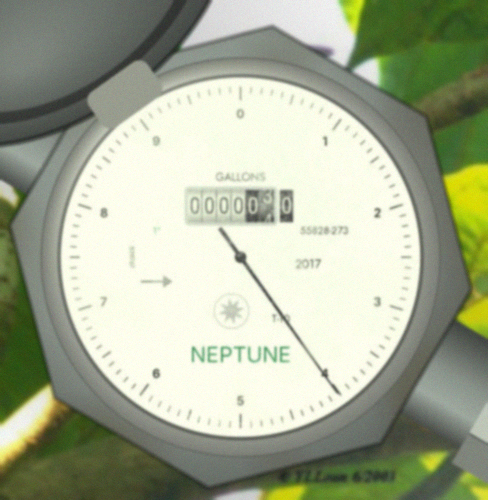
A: 34.0 gal
